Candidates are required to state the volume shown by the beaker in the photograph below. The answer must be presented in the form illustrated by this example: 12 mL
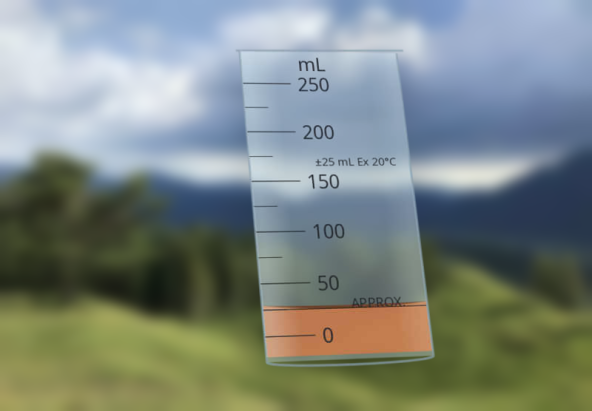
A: 25 mL
